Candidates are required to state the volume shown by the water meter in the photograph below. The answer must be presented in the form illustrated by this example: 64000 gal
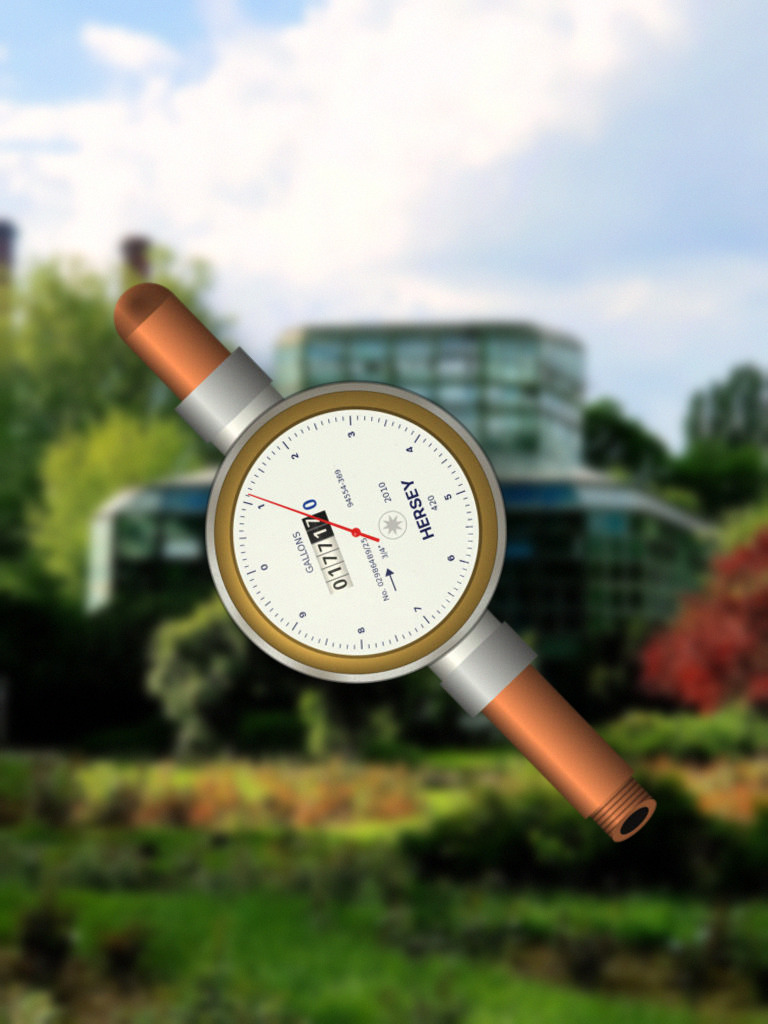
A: 177171.1 gal
